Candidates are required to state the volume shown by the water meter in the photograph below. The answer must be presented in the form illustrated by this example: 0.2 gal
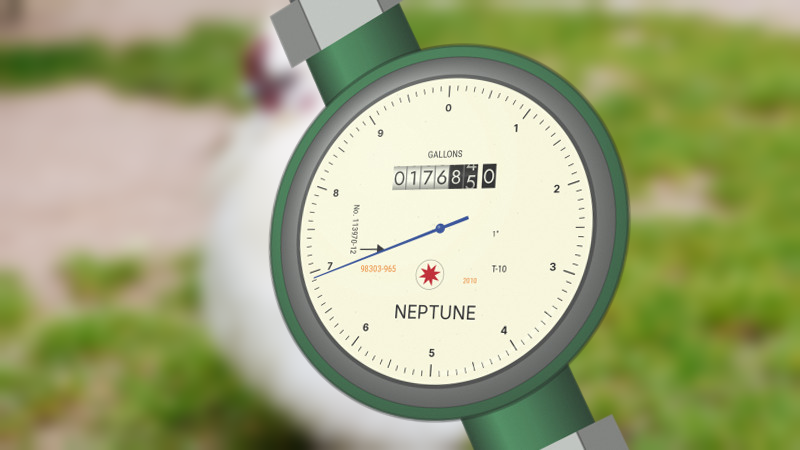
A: 176846.9 gal
